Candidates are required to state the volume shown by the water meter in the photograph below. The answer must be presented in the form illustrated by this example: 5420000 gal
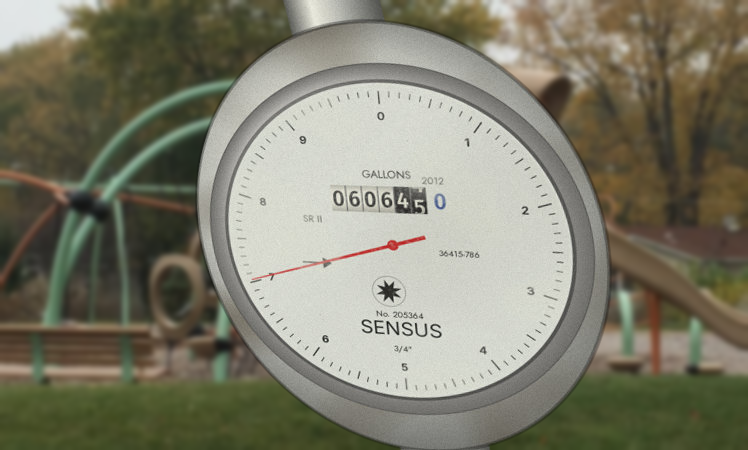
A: 606447.0 gal
